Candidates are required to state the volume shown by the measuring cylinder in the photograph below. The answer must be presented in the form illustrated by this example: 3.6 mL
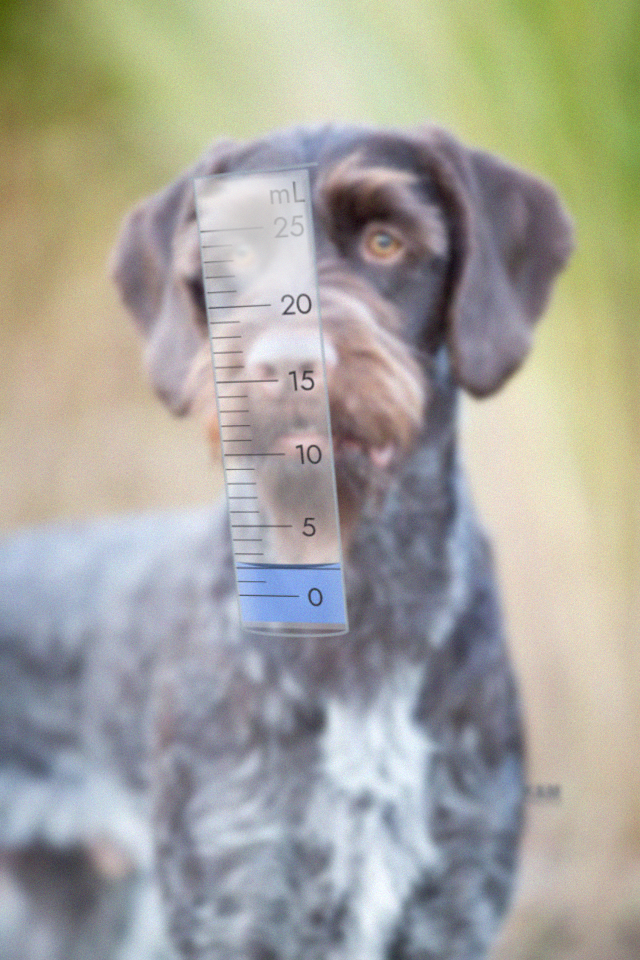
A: 2 mL
